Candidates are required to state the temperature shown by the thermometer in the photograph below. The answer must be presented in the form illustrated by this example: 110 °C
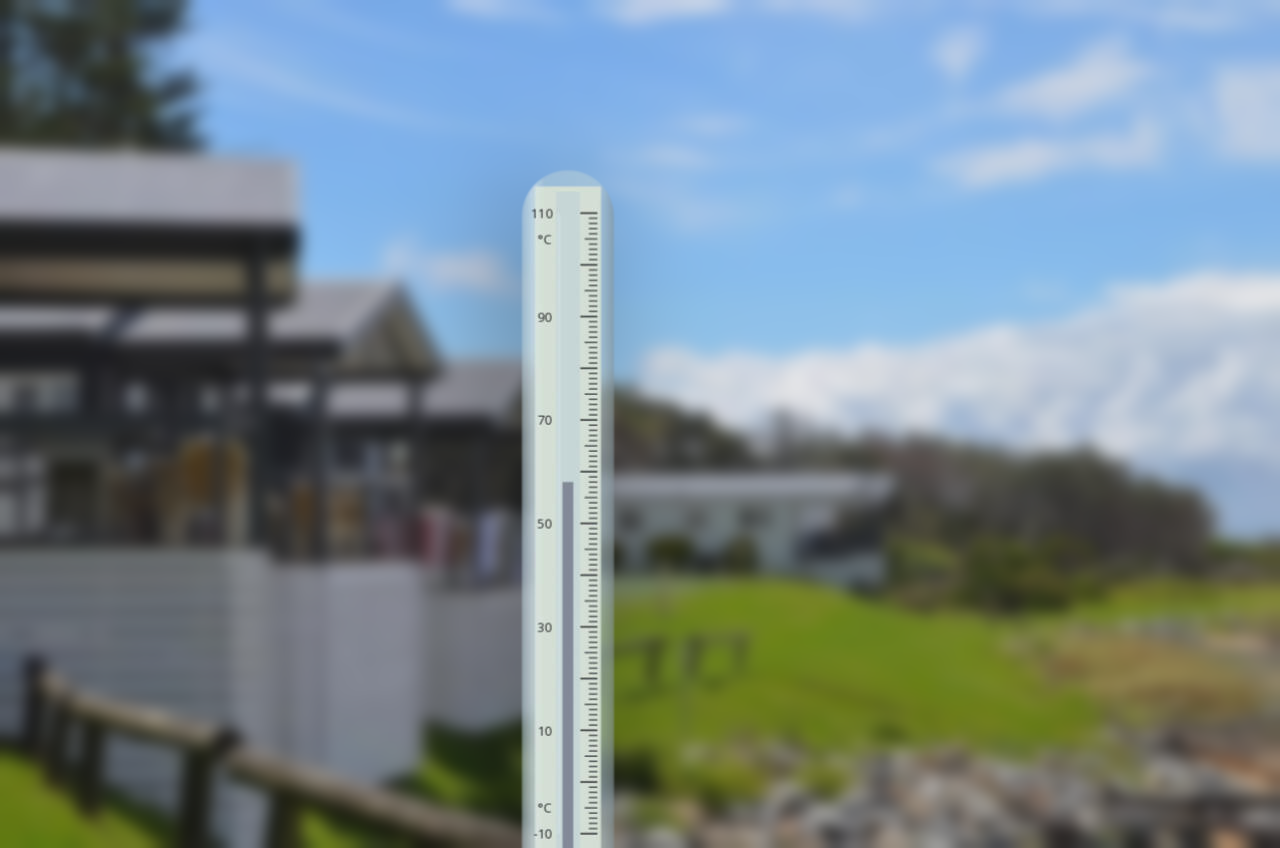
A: 58 °C
